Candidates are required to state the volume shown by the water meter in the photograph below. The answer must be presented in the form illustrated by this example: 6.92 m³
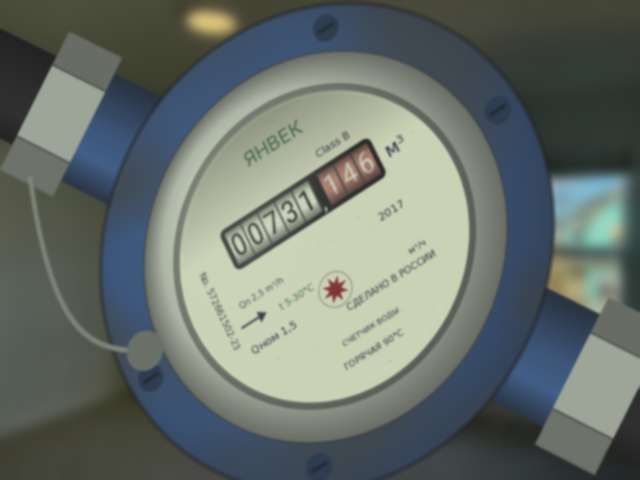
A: 731.146 m³
